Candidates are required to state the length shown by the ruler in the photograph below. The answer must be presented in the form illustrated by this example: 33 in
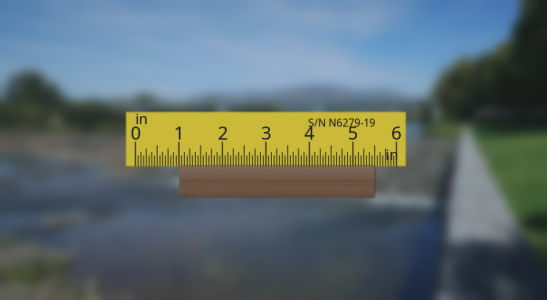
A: 4.5 in
